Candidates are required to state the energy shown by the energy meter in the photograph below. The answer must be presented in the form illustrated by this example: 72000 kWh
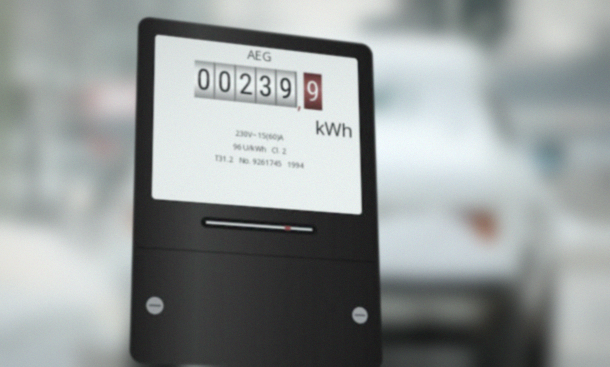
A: 239.9 kWh
